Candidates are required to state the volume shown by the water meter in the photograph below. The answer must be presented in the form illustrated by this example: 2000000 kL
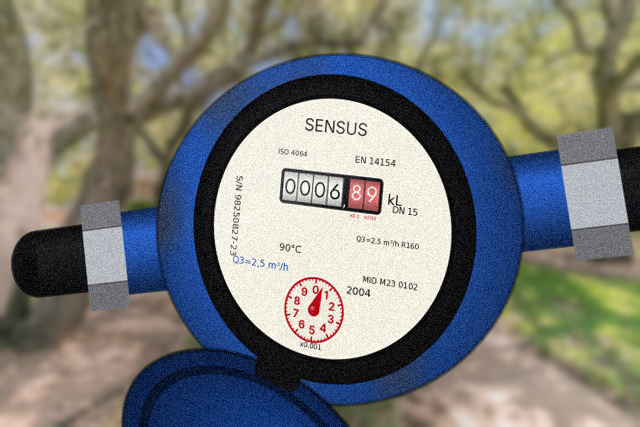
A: 6.890 kL
